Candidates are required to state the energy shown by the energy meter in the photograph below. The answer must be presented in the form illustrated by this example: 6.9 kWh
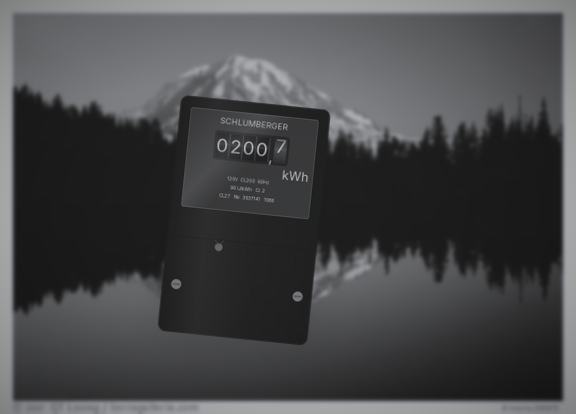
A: 200.7 kWh
